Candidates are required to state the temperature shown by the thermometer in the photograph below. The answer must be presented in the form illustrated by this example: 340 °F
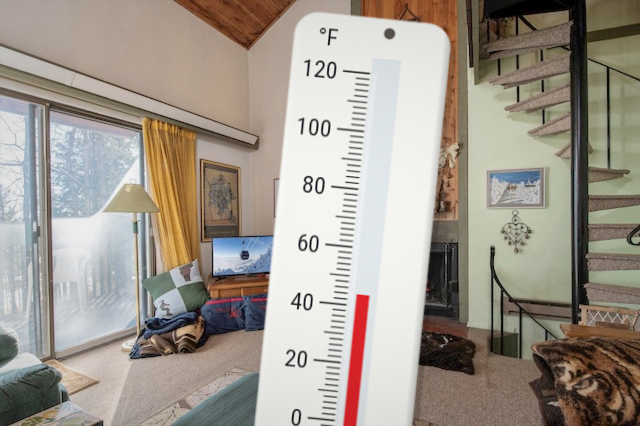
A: 44 °F
